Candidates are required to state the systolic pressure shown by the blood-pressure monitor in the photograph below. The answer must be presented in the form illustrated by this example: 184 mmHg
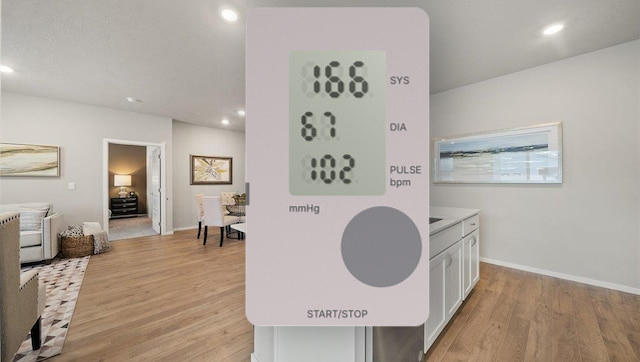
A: 166 mmHg
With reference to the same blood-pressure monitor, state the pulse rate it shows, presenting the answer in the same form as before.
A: 102 bpm
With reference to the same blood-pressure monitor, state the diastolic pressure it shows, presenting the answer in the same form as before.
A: 67 mmHg
